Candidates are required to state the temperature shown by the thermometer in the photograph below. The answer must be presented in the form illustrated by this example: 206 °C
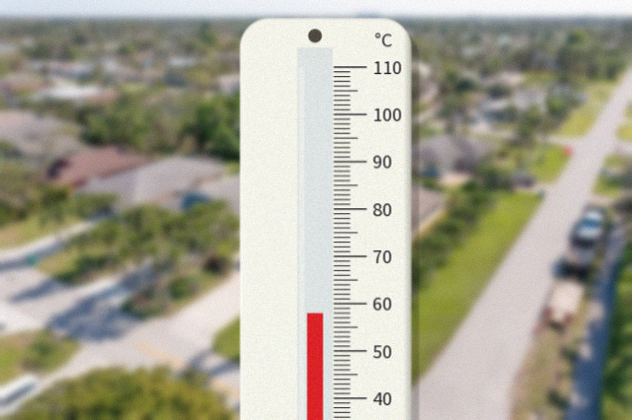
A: 58 °C
